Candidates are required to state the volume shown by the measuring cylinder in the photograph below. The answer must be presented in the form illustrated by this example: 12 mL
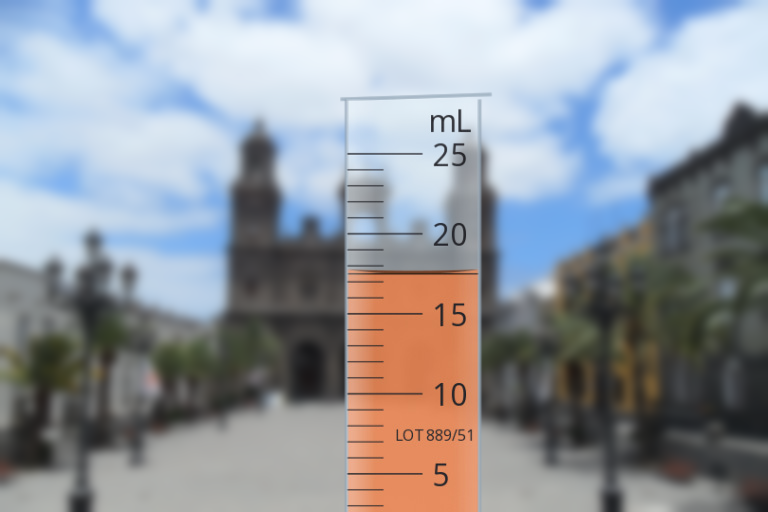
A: 17.5 mL
